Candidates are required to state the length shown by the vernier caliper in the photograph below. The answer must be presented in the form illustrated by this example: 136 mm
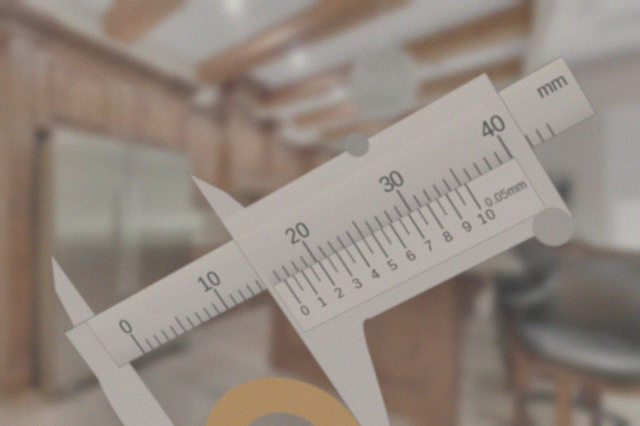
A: 16.4 mm
